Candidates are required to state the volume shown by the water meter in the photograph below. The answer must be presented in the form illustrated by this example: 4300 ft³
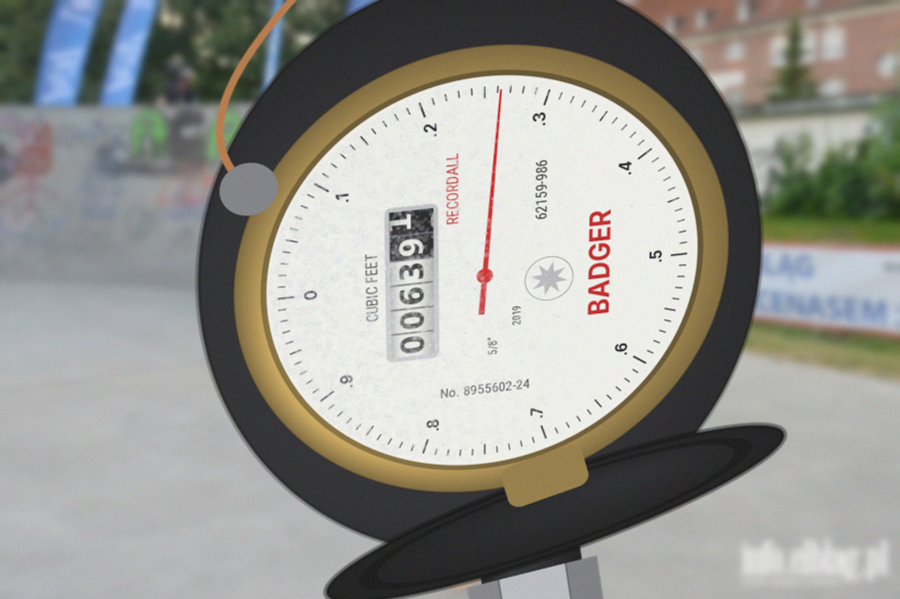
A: 6391.26 ft³
